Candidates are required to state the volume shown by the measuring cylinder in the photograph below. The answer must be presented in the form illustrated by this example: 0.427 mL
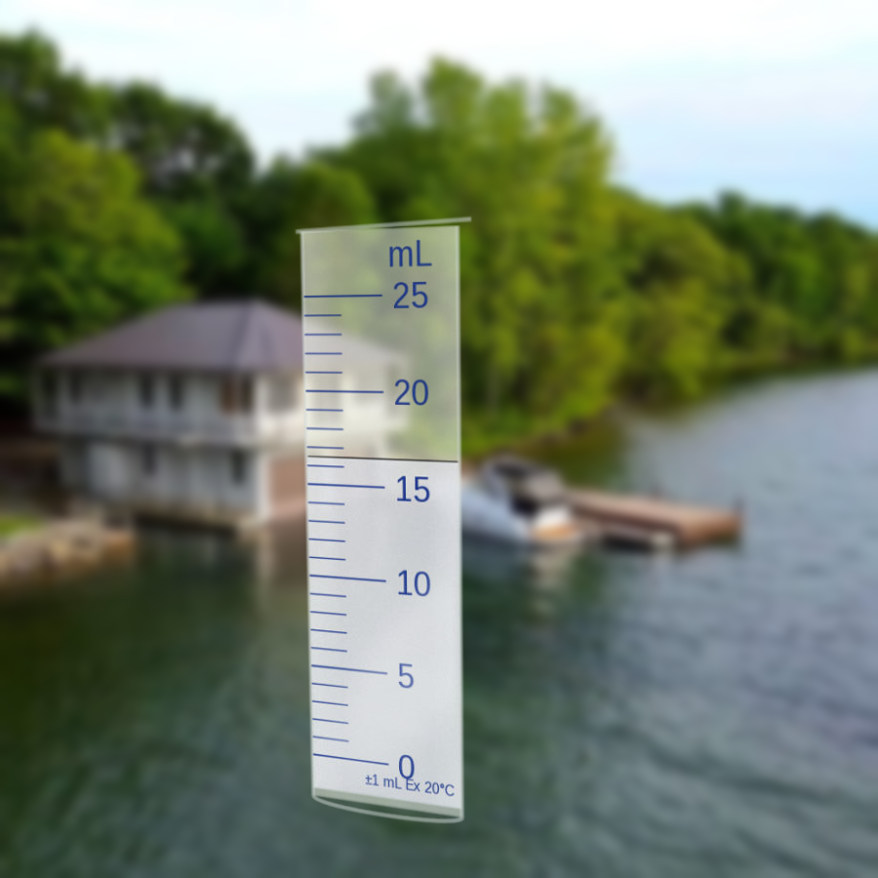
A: 16.5 mL
